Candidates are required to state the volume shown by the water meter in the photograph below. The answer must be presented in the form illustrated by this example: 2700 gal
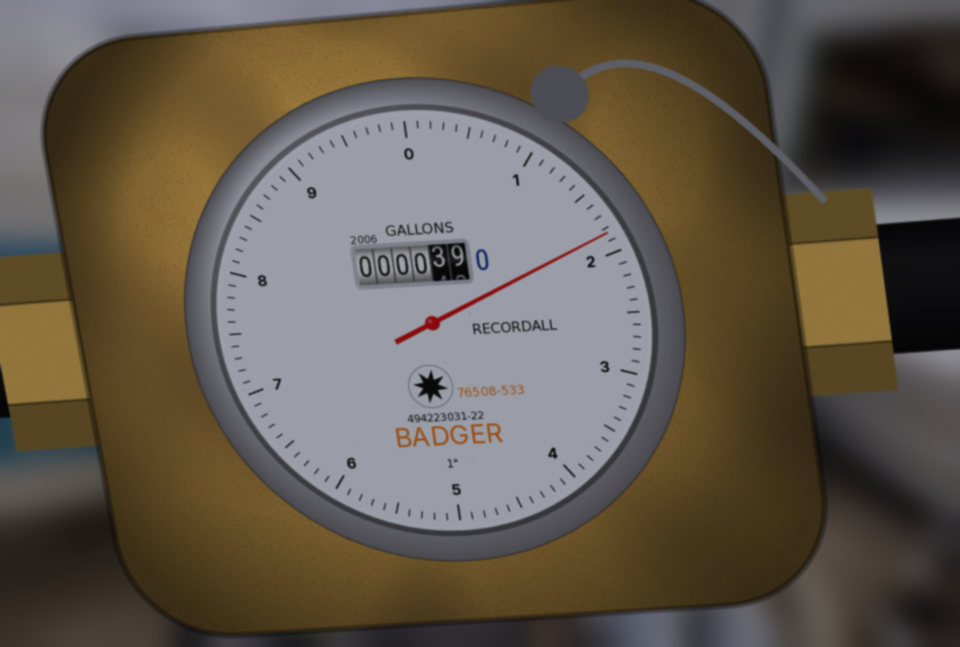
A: 391.8 gal
